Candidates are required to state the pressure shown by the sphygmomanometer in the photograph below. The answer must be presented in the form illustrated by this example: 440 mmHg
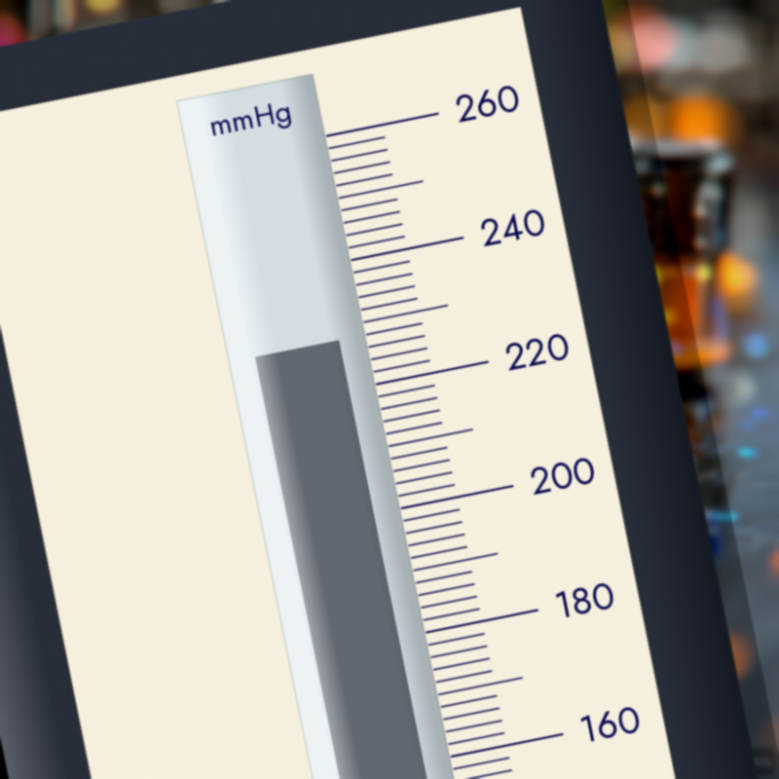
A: 228 mmHg
